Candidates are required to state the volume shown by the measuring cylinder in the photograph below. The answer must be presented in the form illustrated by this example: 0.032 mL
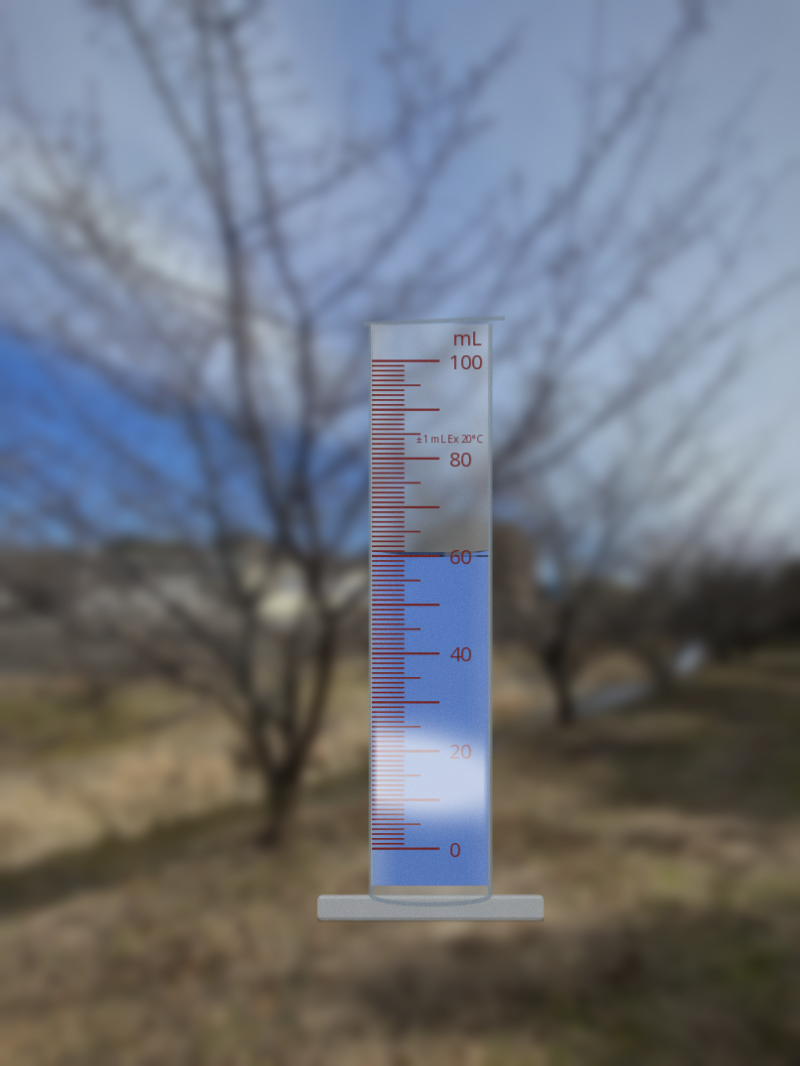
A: 60 mL
